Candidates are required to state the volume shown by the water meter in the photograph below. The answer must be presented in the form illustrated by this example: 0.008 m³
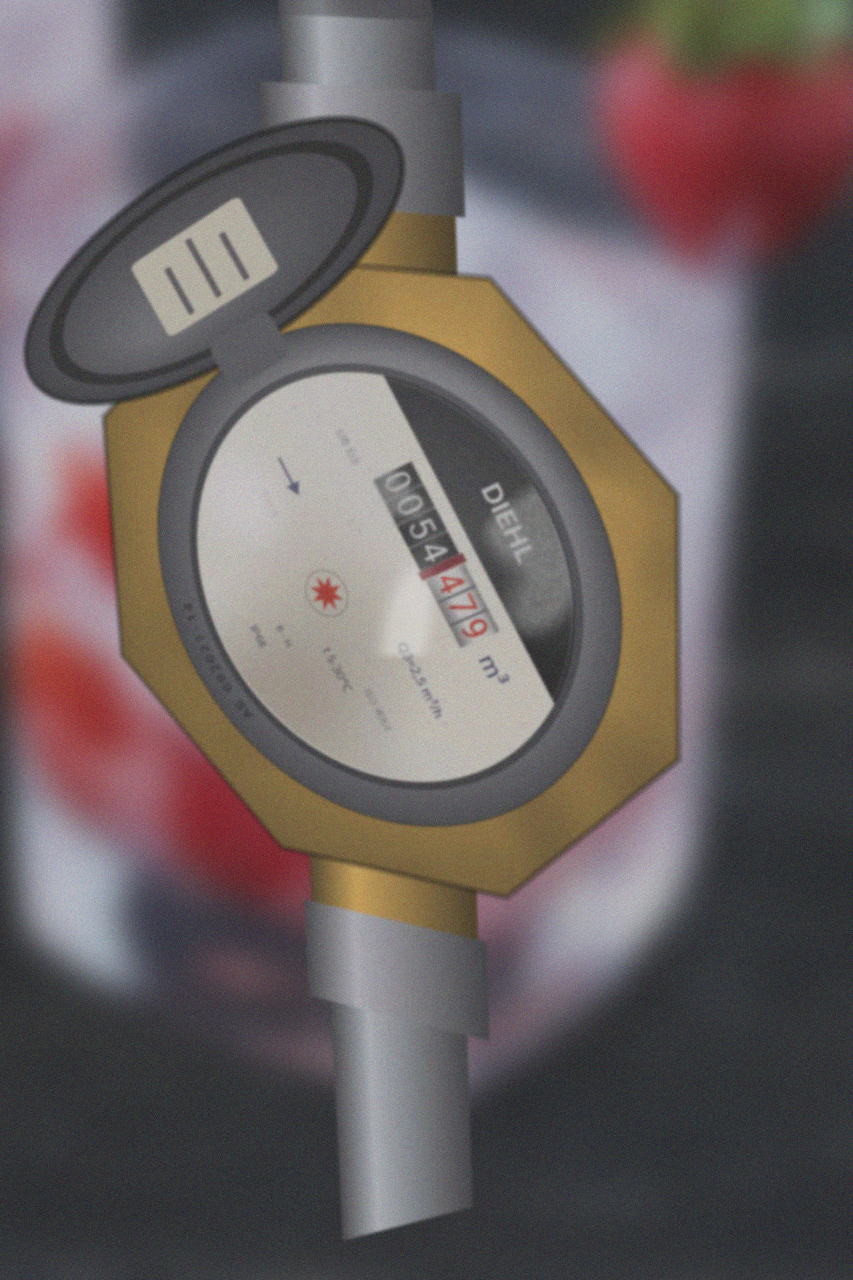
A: 54.479 m³
